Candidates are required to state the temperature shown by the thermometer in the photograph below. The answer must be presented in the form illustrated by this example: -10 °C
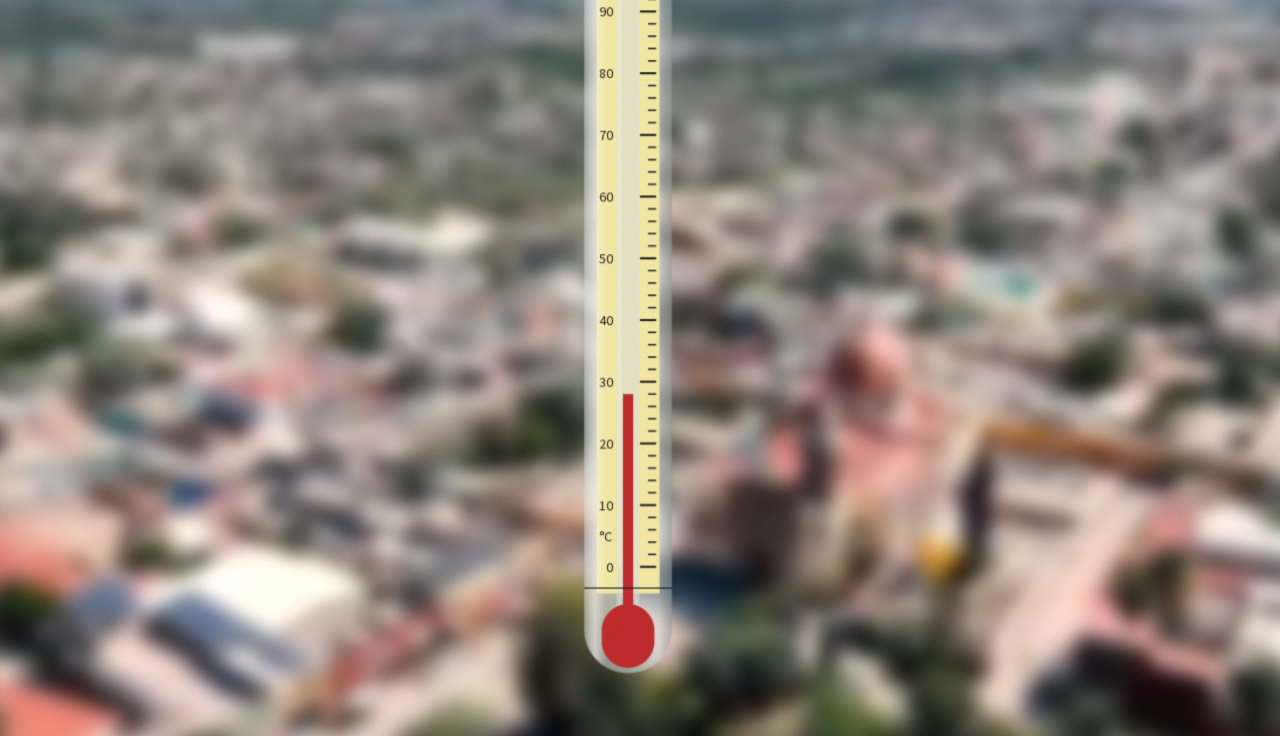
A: 28 °C
